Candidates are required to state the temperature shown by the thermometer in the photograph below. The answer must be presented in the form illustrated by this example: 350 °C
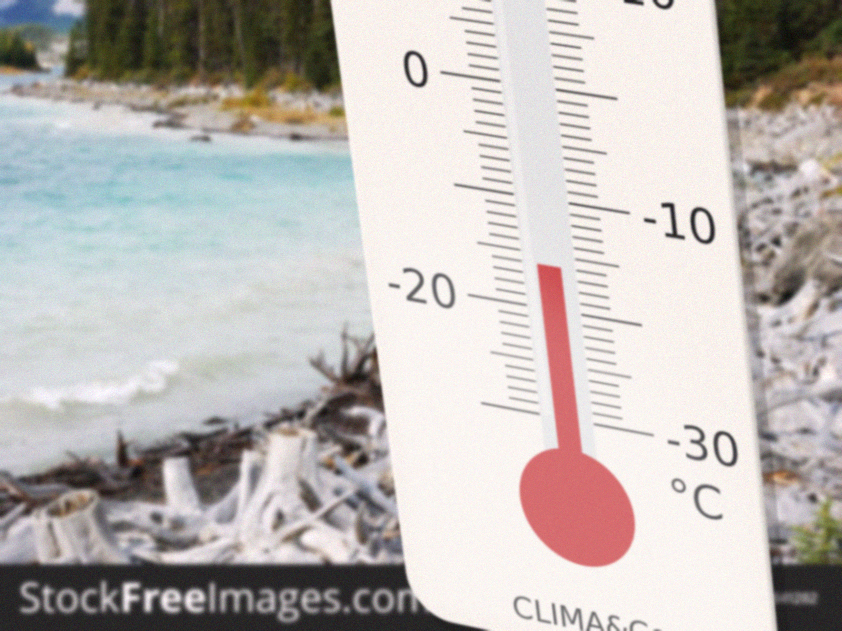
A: -16 °C
